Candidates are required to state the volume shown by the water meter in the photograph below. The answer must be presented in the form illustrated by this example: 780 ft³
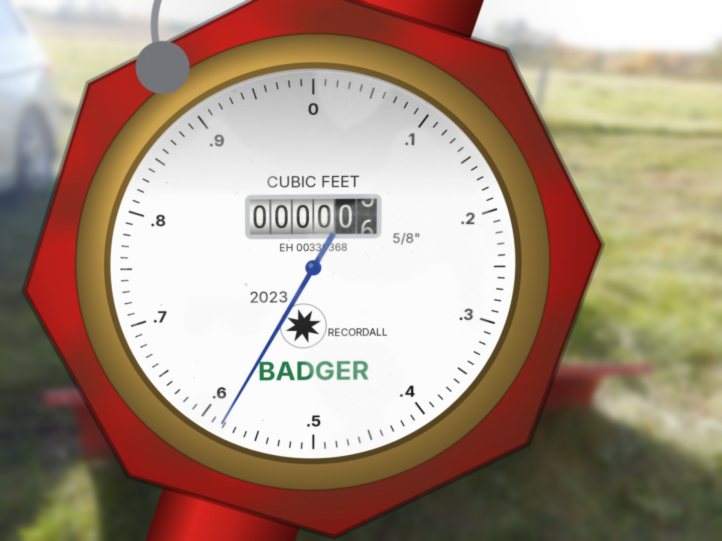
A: 5.58 ft³
